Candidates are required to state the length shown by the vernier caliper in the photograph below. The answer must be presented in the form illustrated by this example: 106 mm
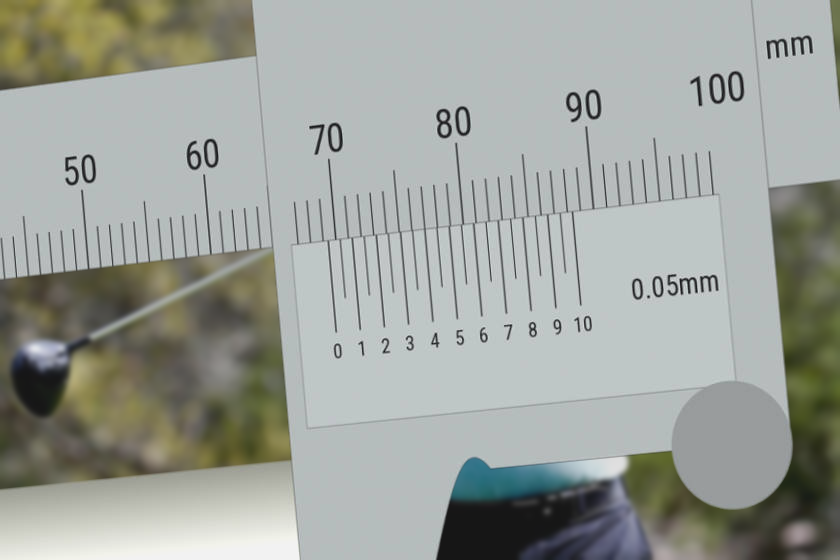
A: 69.4 mm
